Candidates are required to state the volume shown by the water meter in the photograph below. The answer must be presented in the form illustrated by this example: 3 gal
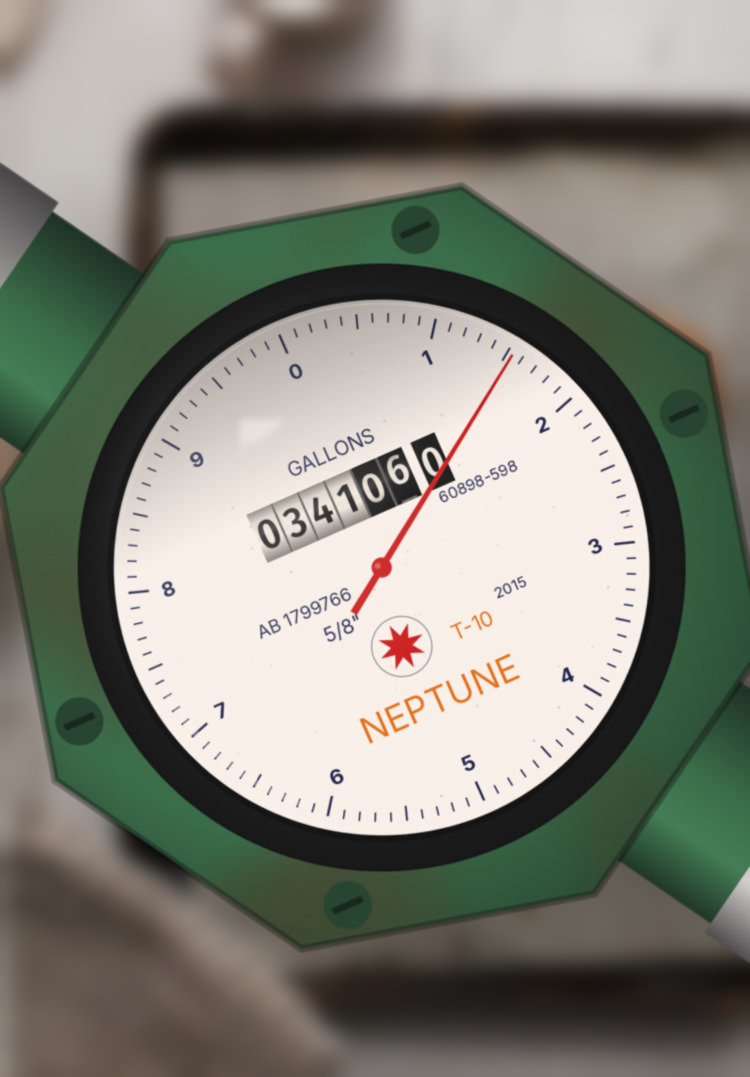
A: 341061.5 gal
